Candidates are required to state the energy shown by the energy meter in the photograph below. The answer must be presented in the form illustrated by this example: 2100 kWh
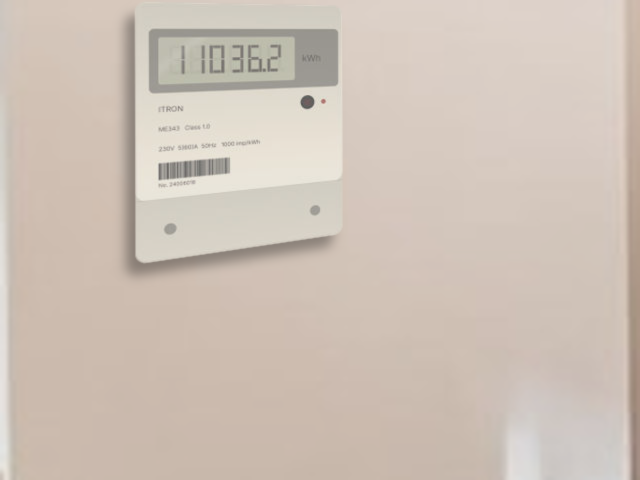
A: 11036.2 kWh
